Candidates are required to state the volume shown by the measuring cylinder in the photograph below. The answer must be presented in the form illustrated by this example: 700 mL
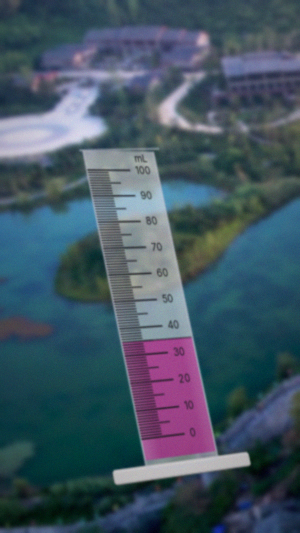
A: 35 mL
